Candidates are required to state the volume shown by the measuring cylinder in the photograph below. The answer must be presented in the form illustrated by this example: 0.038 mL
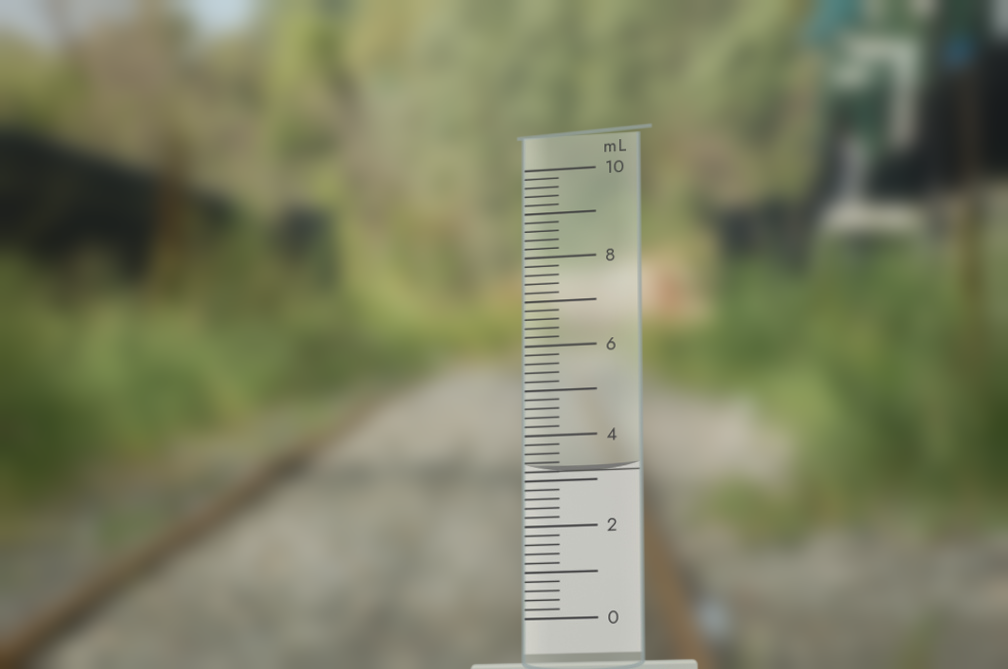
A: 3.2 mL
